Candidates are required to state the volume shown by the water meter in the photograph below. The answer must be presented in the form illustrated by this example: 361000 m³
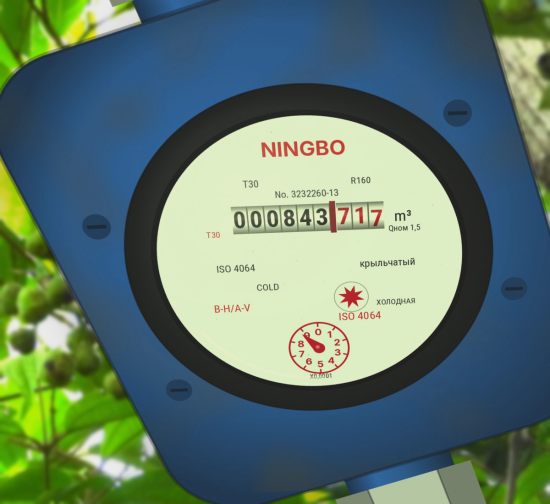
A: 843.7168 m³
